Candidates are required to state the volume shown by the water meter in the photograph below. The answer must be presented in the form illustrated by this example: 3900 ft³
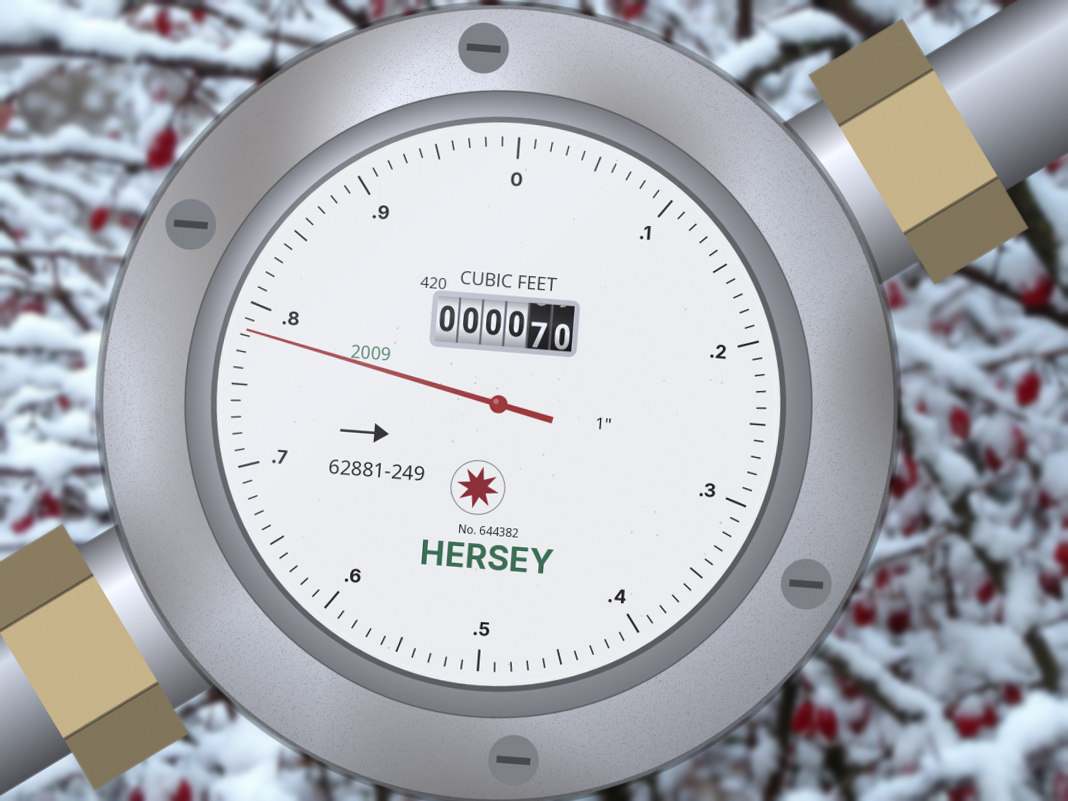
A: 69.78 ft³
